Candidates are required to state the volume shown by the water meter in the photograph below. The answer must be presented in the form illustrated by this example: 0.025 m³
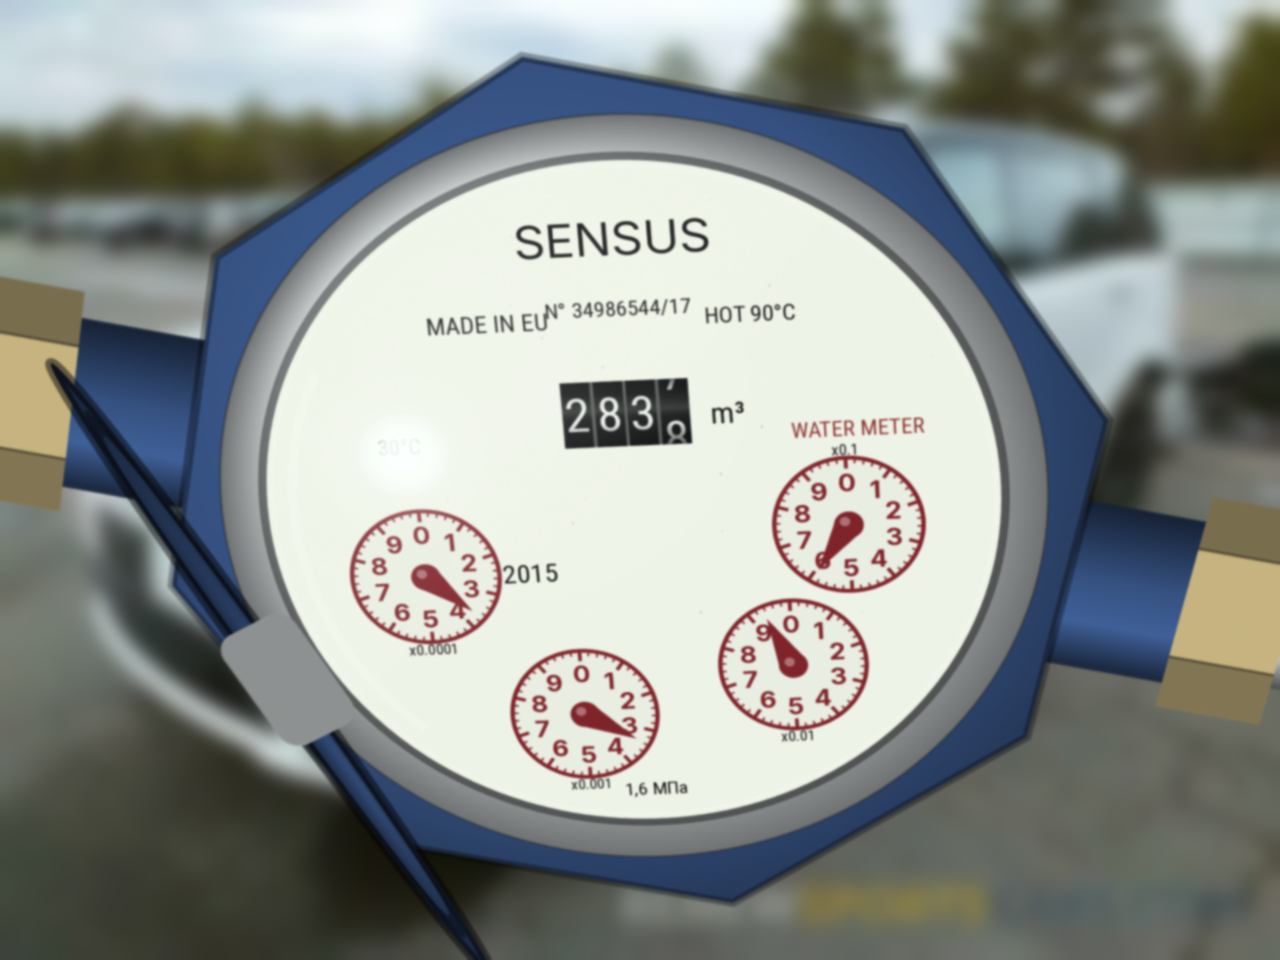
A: 2837.5933 m³
